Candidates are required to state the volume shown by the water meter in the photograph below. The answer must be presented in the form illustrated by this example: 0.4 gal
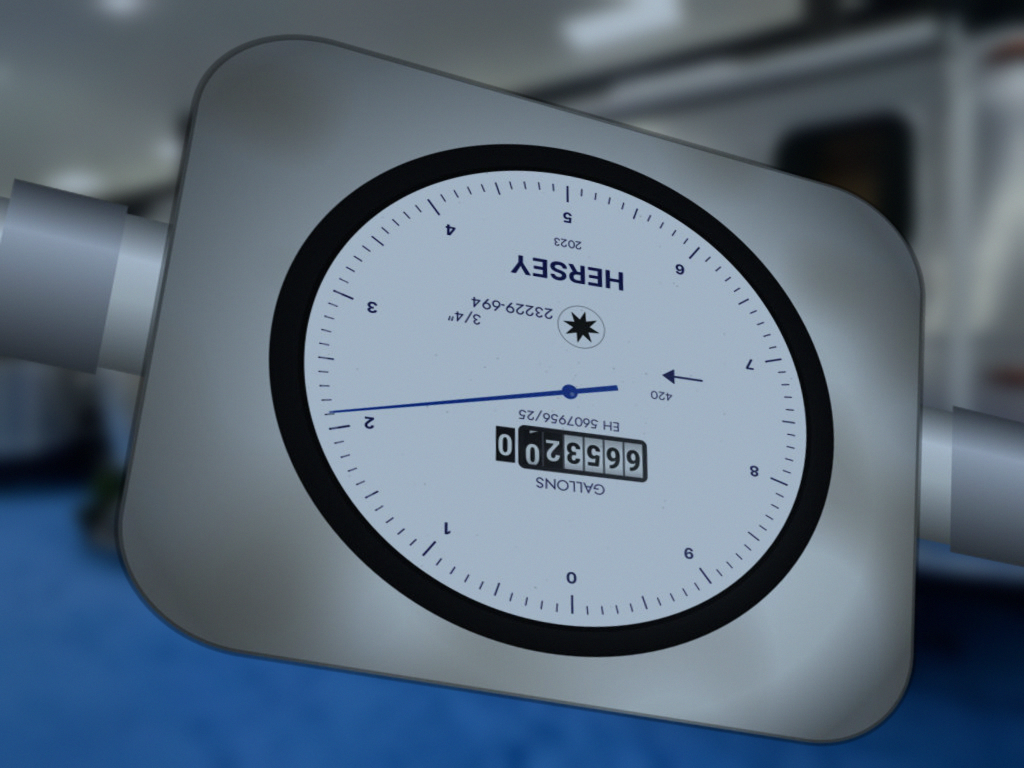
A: 6653202.1 gal
